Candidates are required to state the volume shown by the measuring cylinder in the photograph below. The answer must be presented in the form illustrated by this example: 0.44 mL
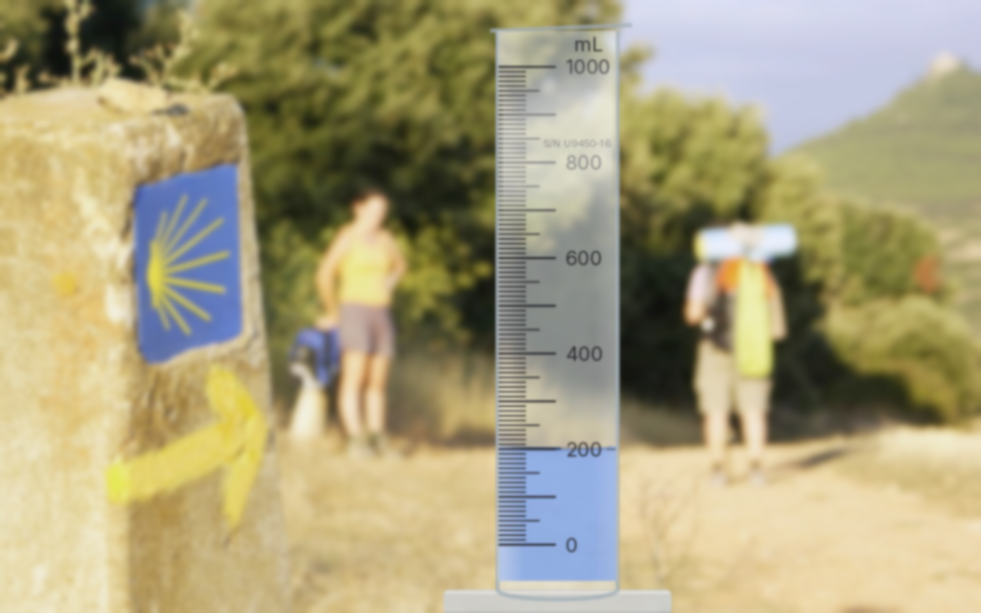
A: 200 mL
